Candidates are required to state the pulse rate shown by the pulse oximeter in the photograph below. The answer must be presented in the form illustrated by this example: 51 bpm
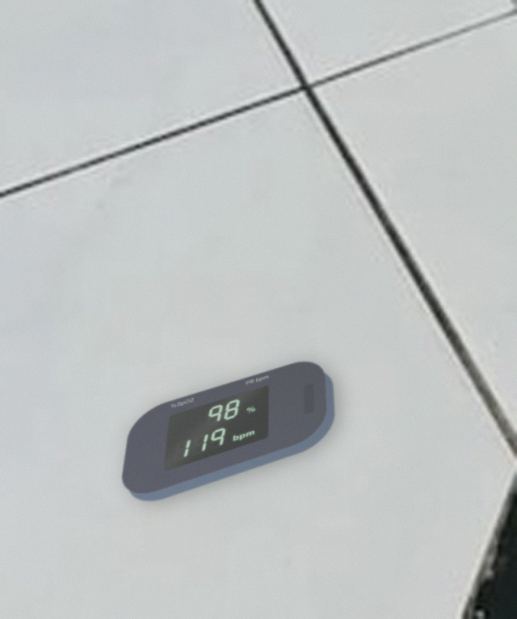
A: 119 bpm
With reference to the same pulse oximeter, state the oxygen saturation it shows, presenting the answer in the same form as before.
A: 98 %
